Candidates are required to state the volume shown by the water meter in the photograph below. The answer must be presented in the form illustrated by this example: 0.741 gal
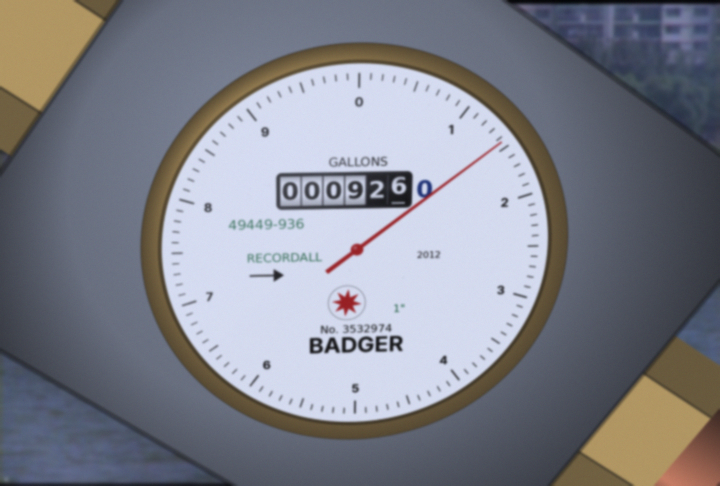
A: 9261.4 gal
